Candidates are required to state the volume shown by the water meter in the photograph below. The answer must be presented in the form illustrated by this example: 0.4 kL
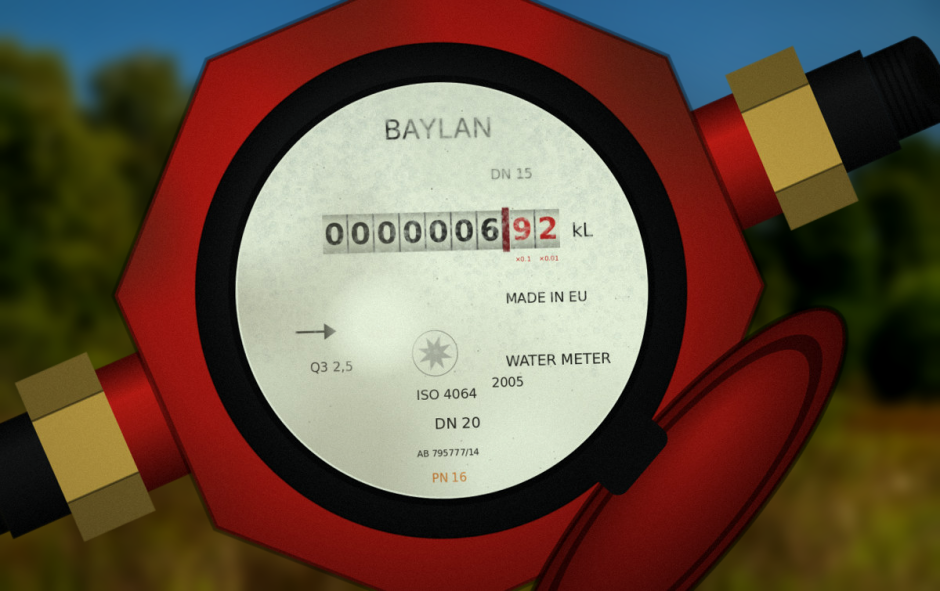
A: 6.92 kL
